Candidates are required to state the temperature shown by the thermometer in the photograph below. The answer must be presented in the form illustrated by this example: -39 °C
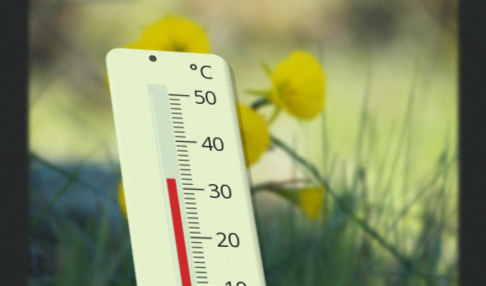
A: 32 °C
